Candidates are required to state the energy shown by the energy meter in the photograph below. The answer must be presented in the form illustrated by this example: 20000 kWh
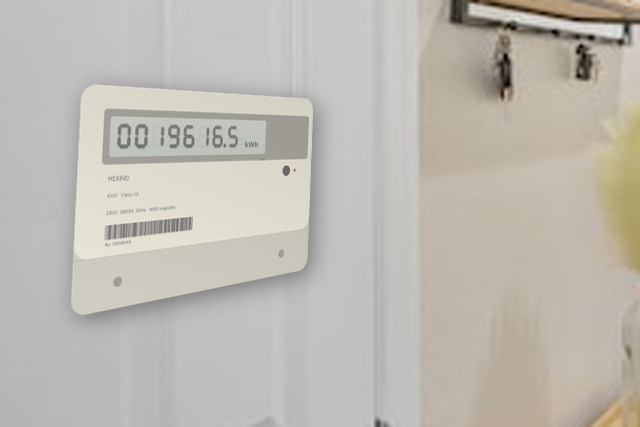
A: 19616.5 kWh
